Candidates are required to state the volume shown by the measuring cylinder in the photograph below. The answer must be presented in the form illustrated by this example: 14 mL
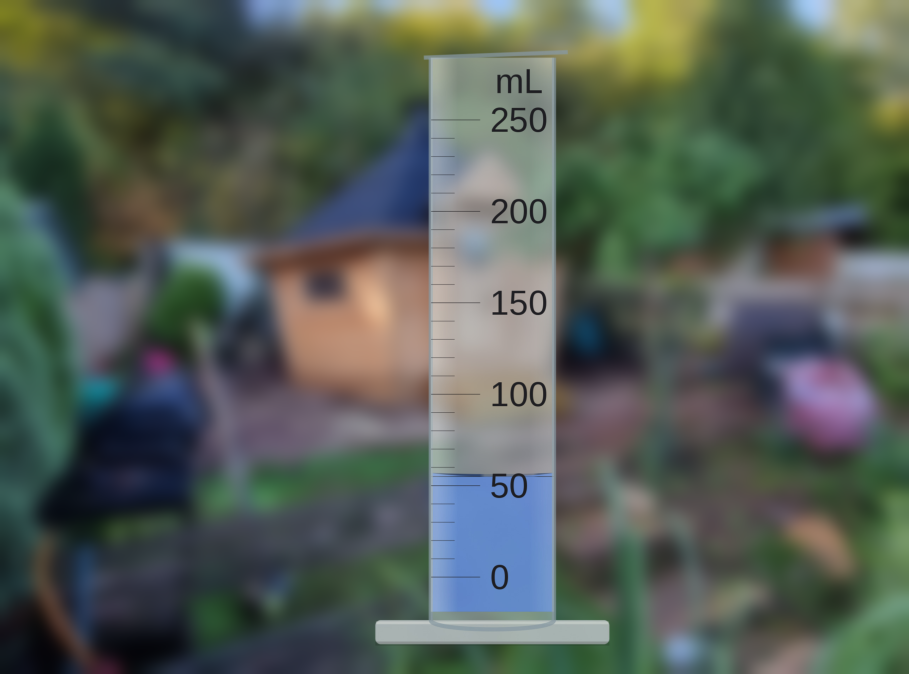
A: 55 mL
